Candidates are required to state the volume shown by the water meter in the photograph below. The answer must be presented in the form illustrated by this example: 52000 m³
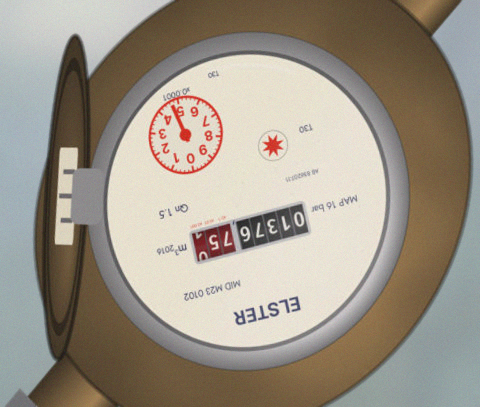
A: 1376.7504 m³
